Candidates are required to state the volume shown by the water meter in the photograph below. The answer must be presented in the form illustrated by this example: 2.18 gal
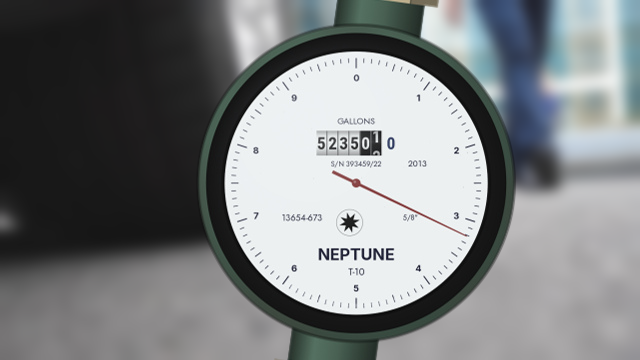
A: 5235013.2 gal
